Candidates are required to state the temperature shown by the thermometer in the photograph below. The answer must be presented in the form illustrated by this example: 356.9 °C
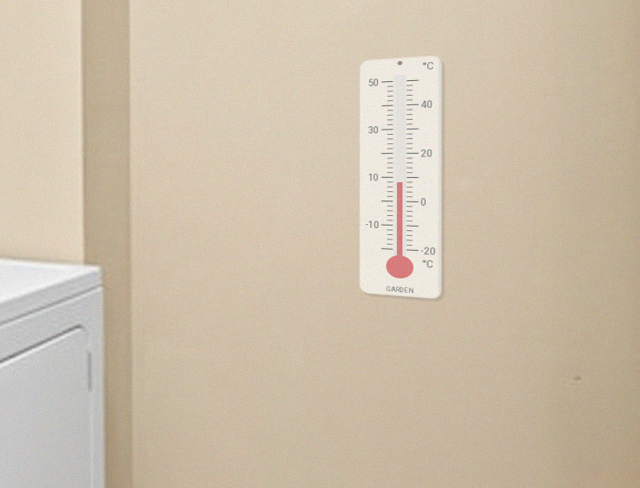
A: 8 °C
